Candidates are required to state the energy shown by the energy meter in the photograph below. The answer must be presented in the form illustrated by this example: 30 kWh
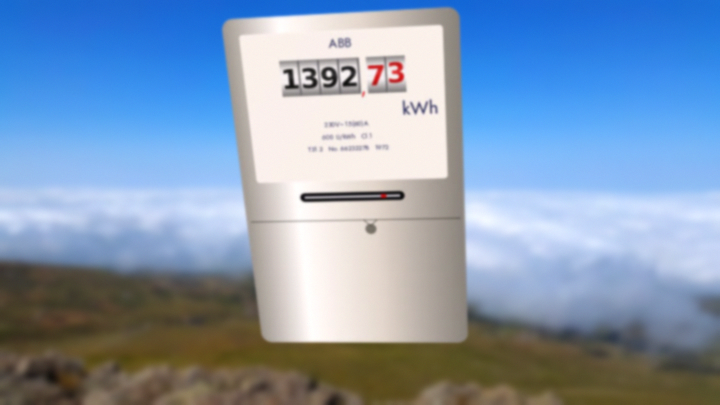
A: 1392.73 kWh
